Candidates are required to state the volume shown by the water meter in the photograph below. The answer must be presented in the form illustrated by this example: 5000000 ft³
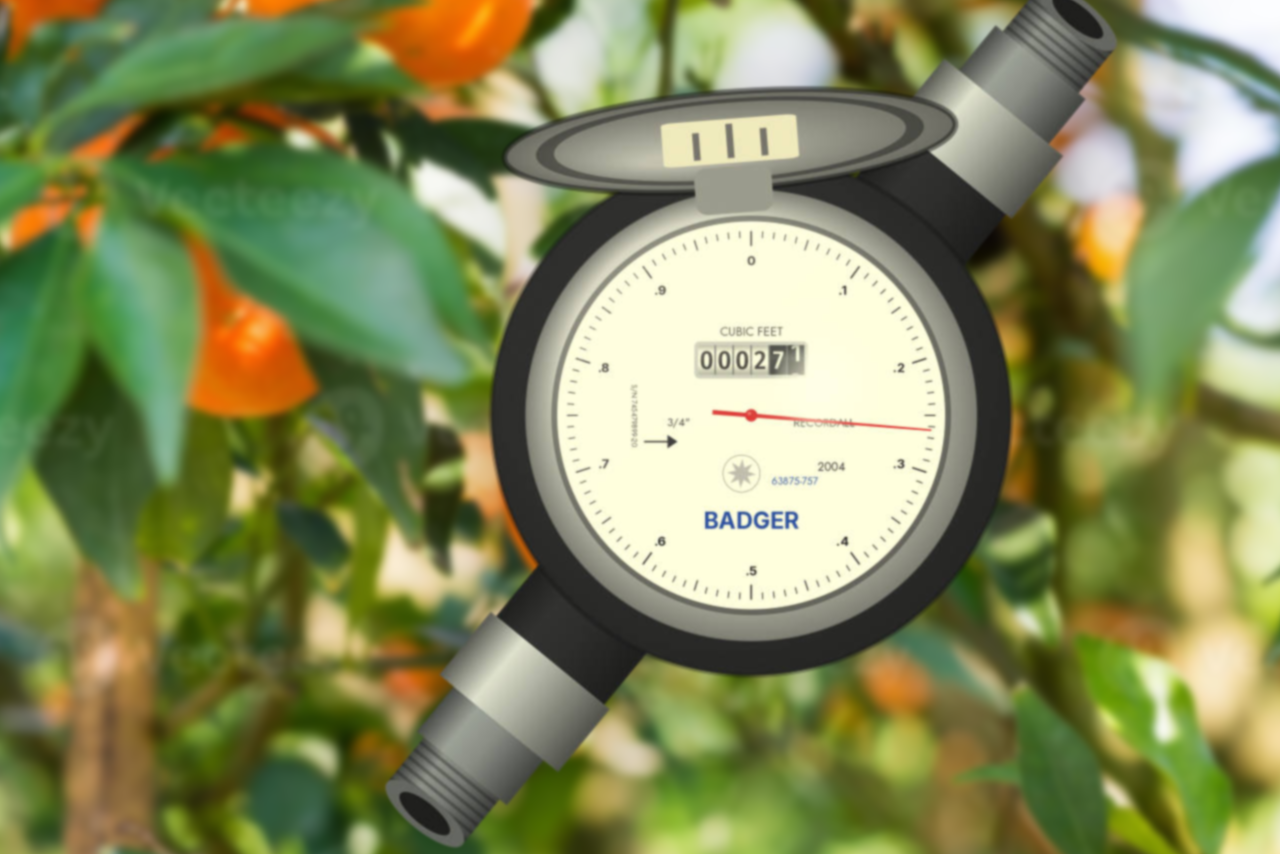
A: 271.26 ft³
